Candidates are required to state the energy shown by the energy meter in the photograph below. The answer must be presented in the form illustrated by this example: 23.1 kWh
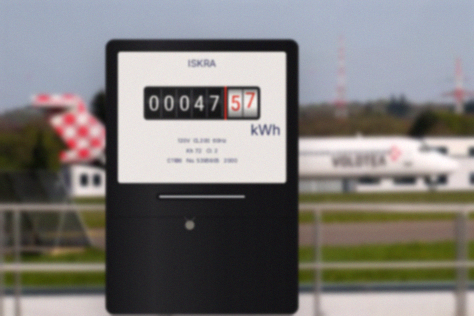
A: 47.57 kWh
